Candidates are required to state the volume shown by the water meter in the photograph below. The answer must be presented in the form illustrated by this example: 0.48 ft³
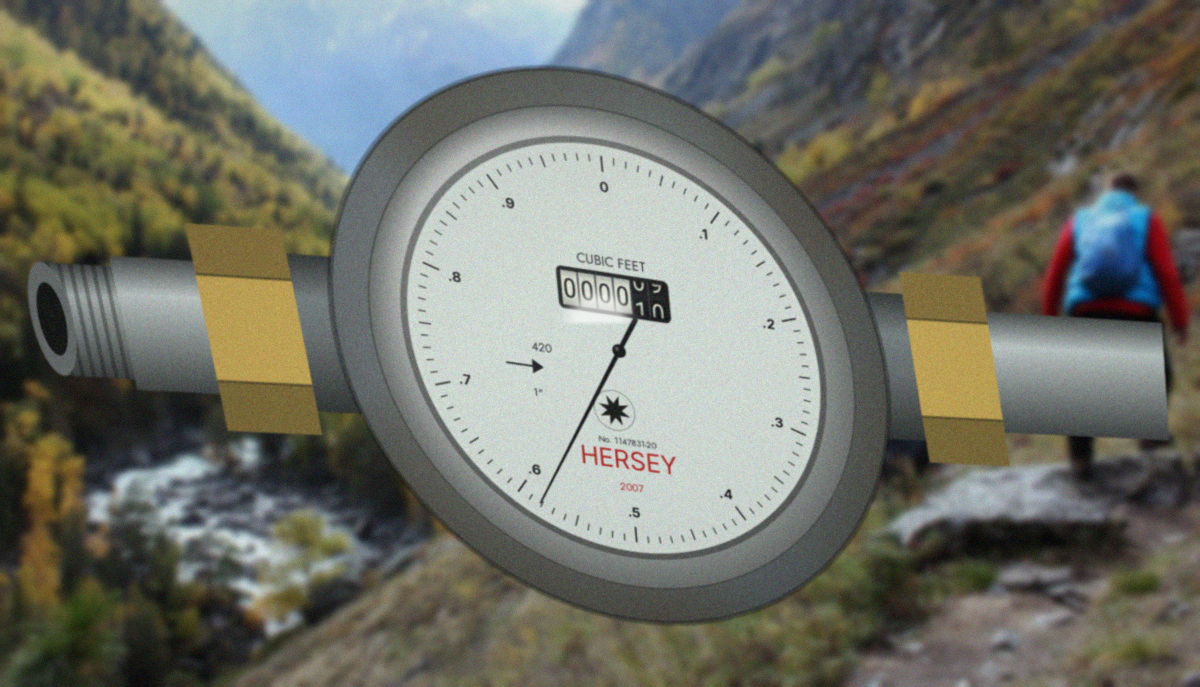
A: 9.58 ft³
